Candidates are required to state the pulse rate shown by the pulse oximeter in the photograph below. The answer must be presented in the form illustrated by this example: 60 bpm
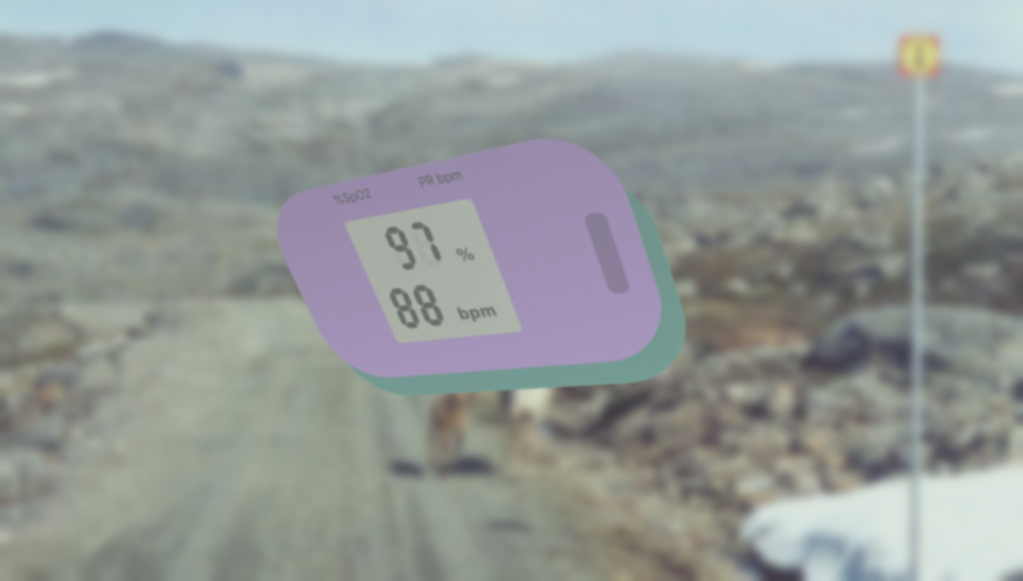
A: 88 bpm
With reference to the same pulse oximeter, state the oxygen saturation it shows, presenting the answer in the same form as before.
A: 97 %
